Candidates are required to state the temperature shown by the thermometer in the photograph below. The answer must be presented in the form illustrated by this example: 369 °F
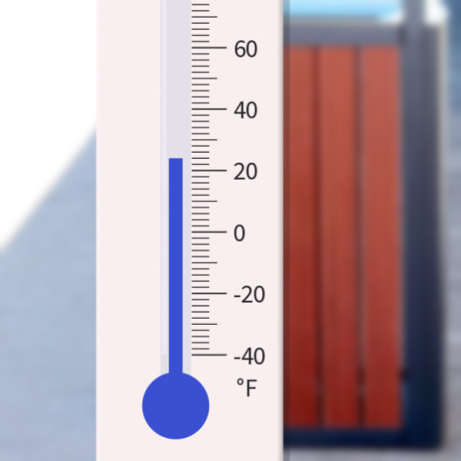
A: 24 °F
